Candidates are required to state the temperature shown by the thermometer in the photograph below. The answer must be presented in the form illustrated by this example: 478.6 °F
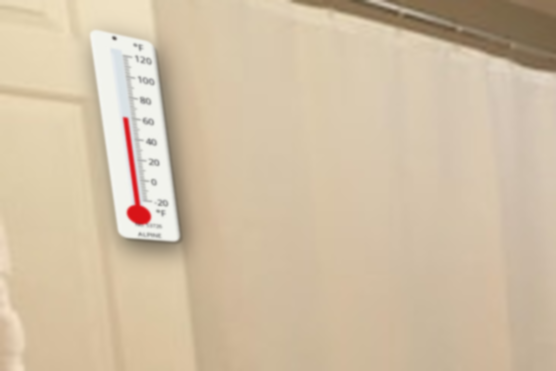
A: 60 °F
